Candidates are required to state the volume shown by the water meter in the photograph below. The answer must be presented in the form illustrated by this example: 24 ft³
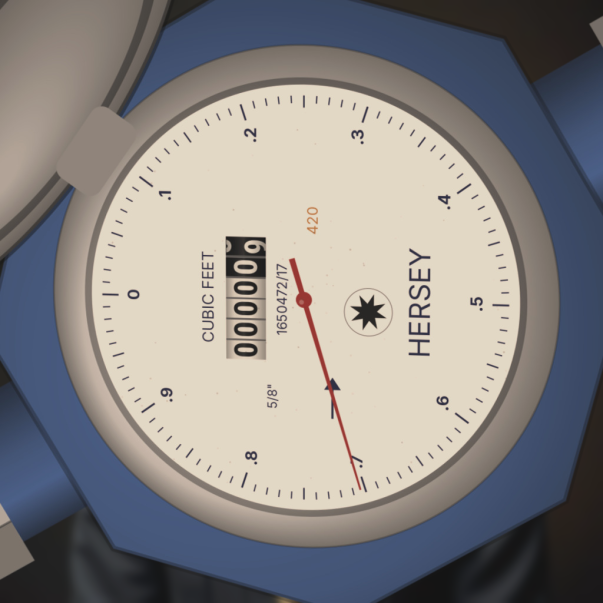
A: 8.70 ft³
